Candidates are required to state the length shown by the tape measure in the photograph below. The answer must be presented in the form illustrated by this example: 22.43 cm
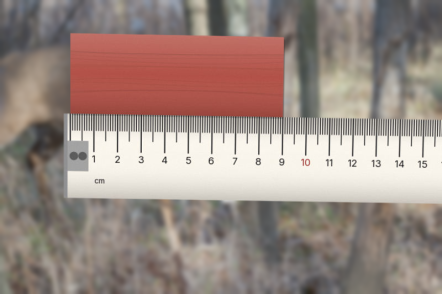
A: 9 cm
